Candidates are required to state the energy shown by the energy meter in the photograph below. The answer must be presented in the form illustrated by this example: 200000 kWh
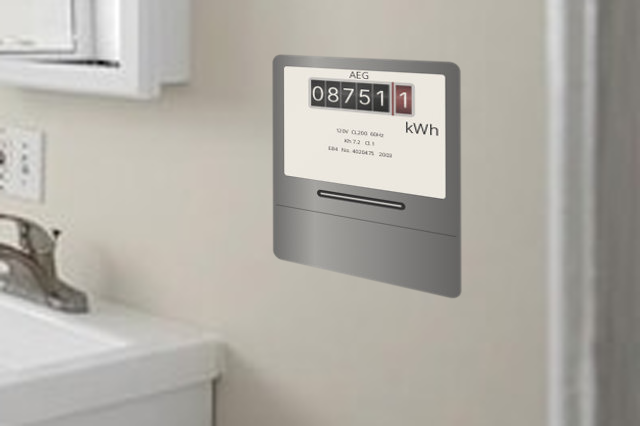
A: 8751.1 kWh
